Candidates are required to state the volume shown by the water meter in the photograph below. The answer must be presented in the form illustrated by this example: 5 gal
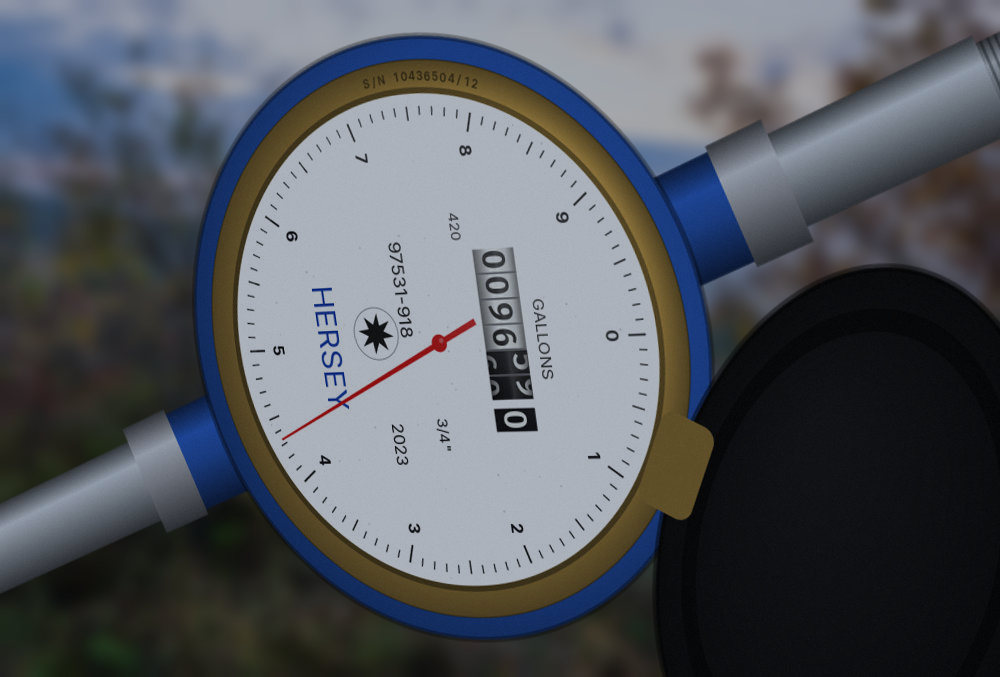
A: 96594.3 gal
